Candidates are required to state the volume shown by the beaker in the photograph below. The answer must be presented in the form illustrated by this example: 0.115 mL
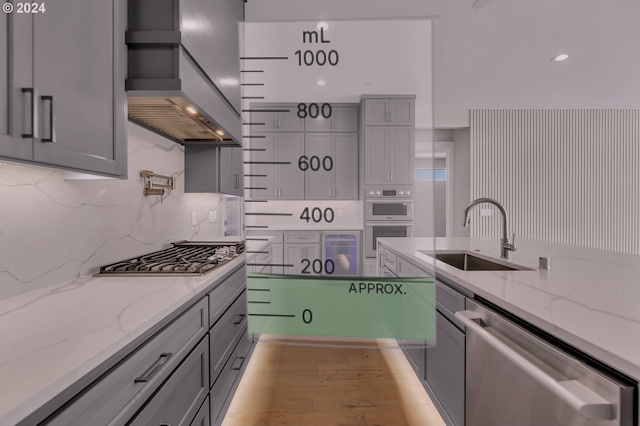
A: 150 mL
